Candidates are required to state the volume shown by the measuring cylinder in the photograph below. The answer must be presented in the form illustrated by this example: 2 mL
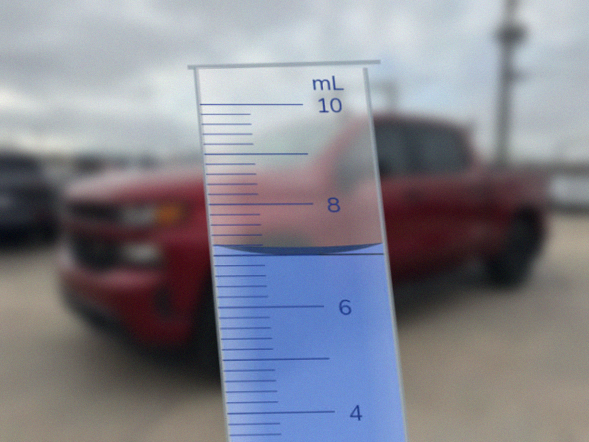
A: 7 mL
